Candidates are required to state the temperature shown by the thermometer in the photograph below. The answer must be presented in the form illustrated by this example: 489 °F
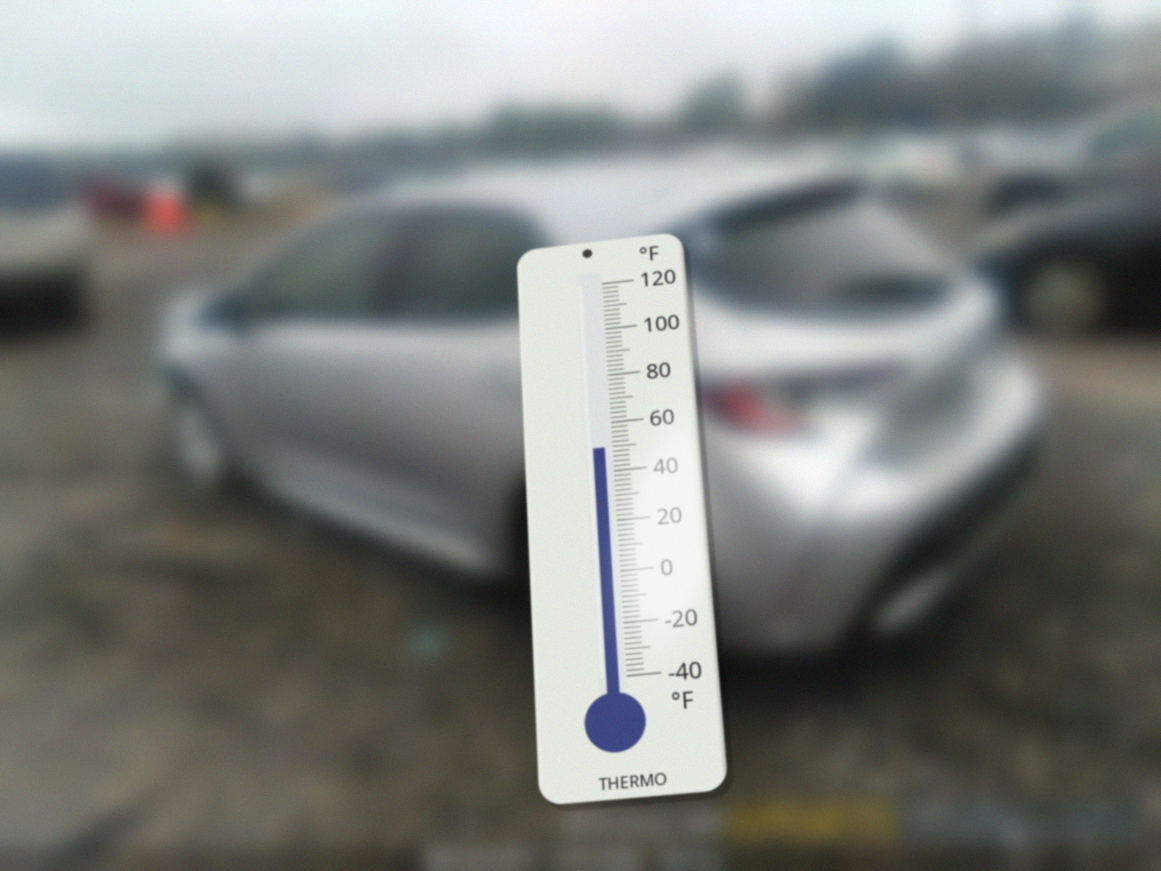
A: 50 °F
